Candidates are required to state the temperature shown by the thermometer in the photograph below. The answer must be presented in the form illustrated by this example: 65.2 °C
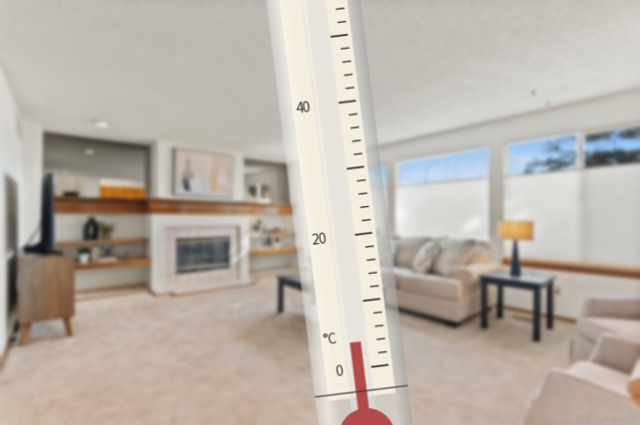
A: 4 °C
